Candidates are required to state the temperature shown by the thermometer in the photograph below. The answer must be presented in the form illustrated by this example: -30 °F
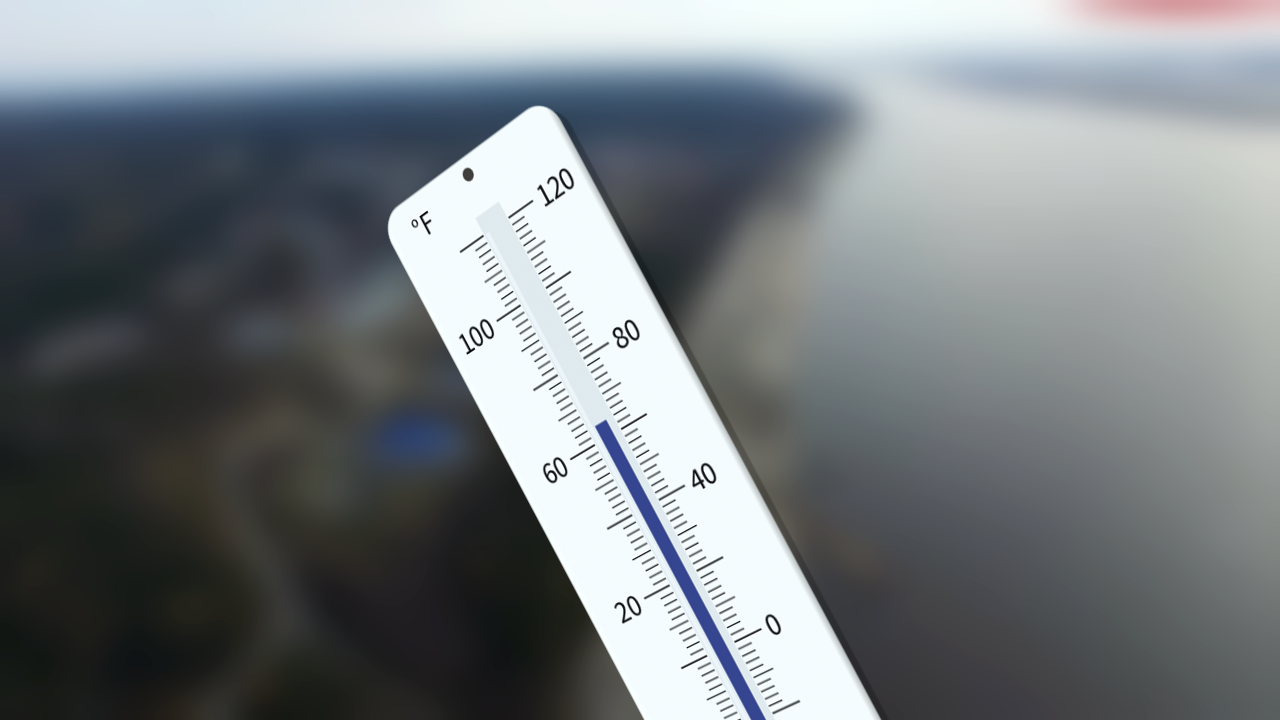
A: 64 °F
